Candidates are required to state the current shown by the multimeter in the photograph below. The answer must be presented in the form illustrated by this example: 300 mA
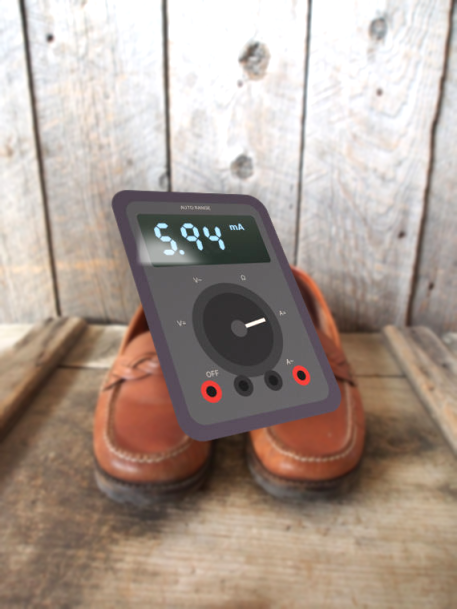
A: 5.94 mA
